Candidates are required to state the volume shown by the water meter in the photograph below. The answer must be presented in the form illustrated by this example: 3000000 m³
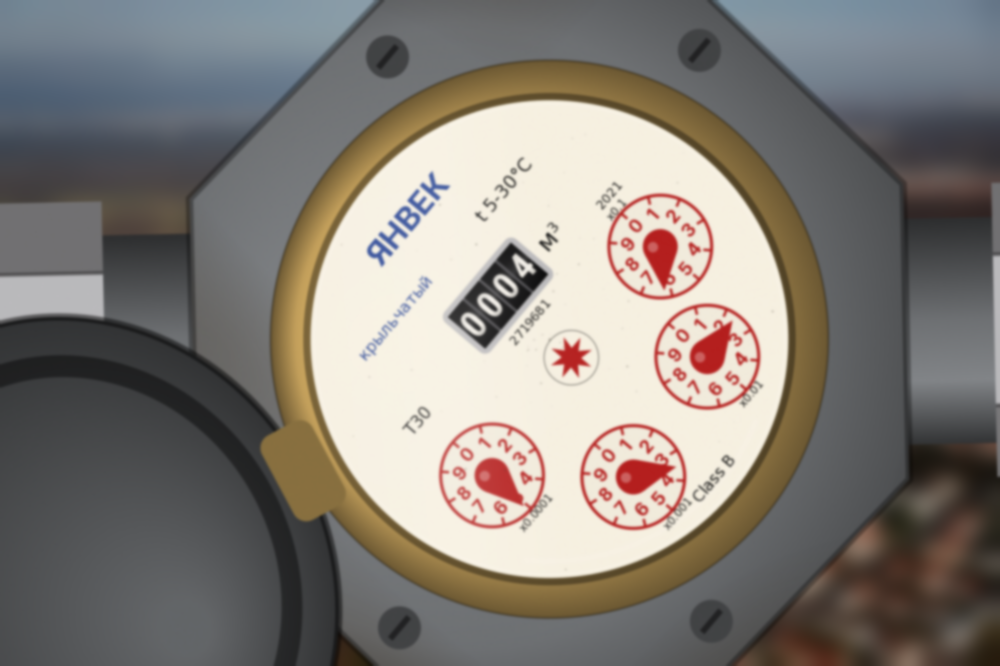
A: 4.6235 m³
